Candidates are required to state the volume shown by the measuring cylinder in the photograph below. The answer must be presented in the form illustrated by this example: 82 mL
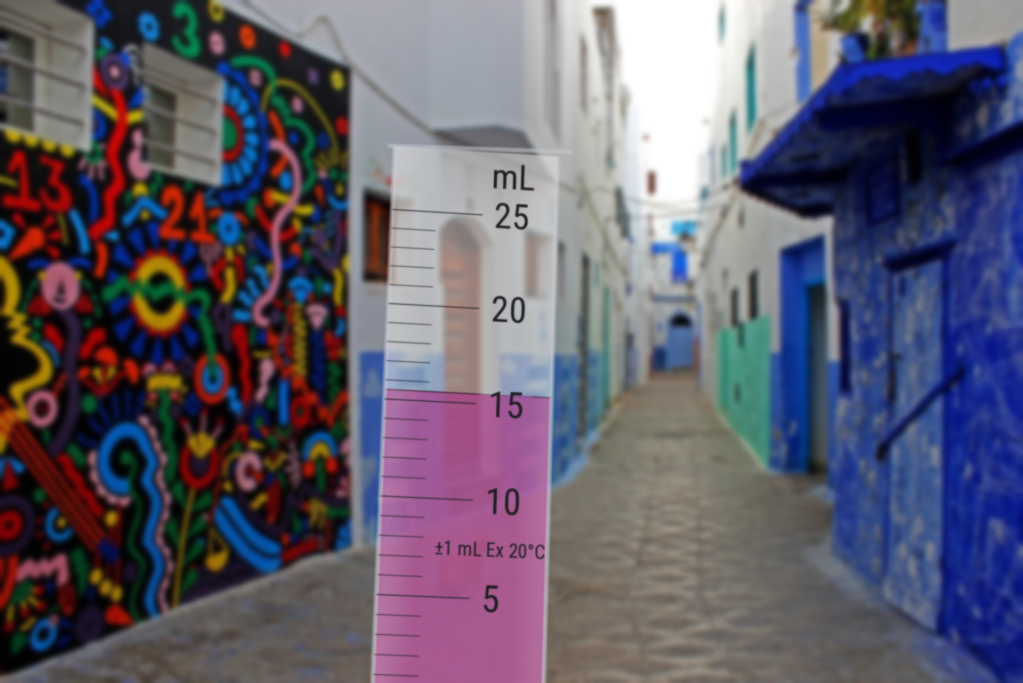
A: 15.5 mL
